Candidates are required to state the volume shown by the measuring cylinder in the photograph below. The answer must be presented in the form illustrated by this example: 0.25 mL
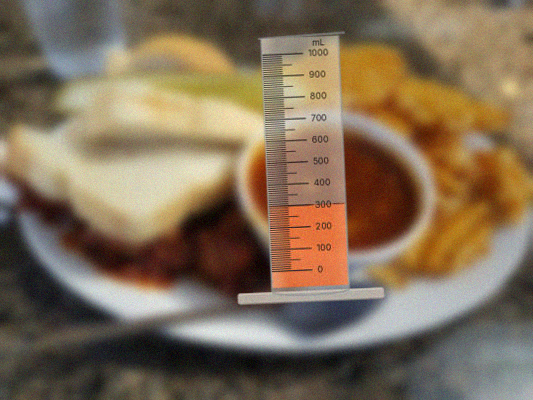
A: 300 mL
